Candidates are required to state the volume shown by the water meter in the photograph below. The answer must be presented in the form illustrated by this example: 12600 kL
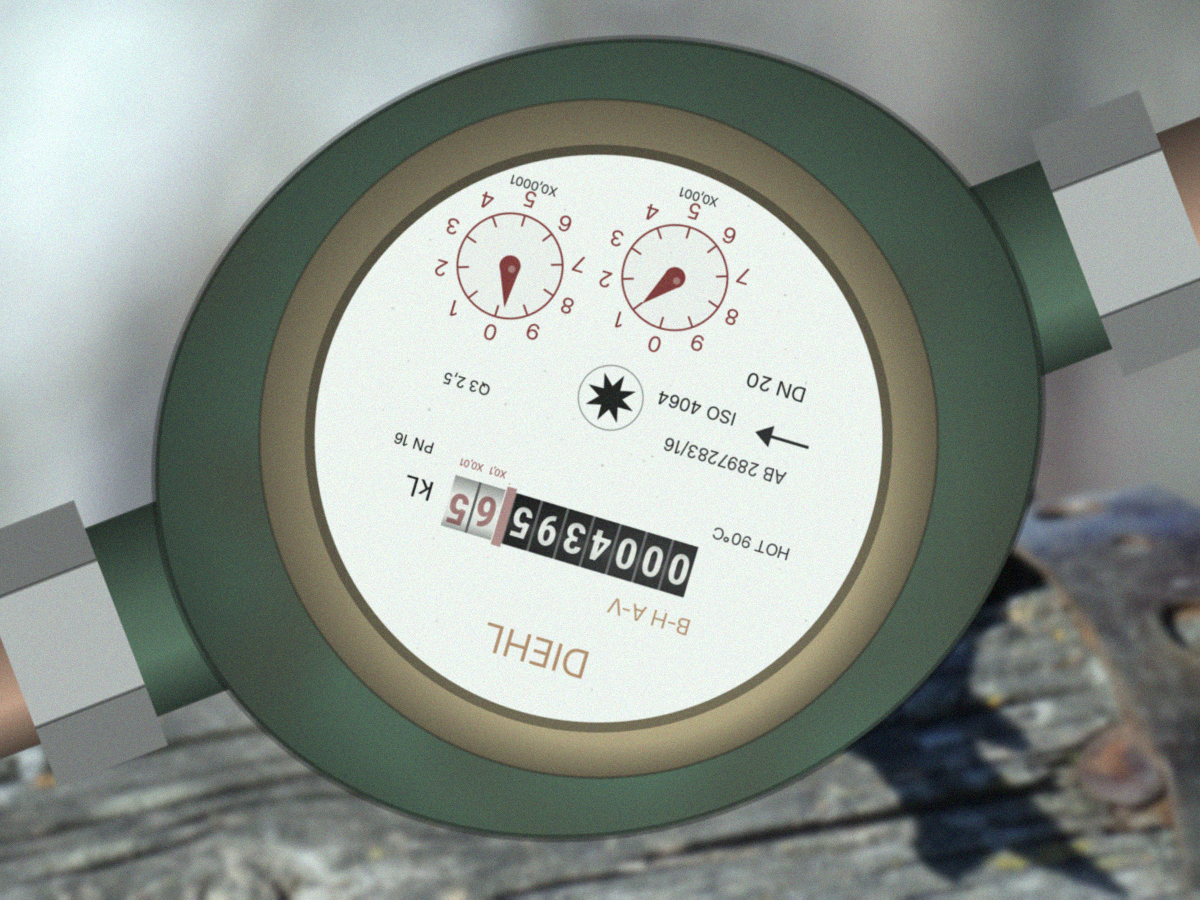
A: 4395.6509 kL
